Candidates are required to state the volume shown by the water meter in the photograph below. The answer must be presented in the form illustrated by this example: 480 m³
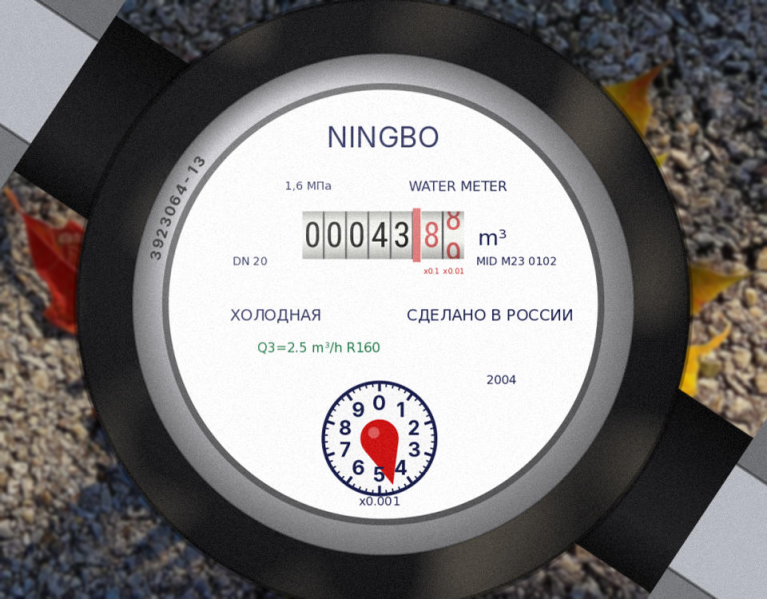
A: 43.884 m³
